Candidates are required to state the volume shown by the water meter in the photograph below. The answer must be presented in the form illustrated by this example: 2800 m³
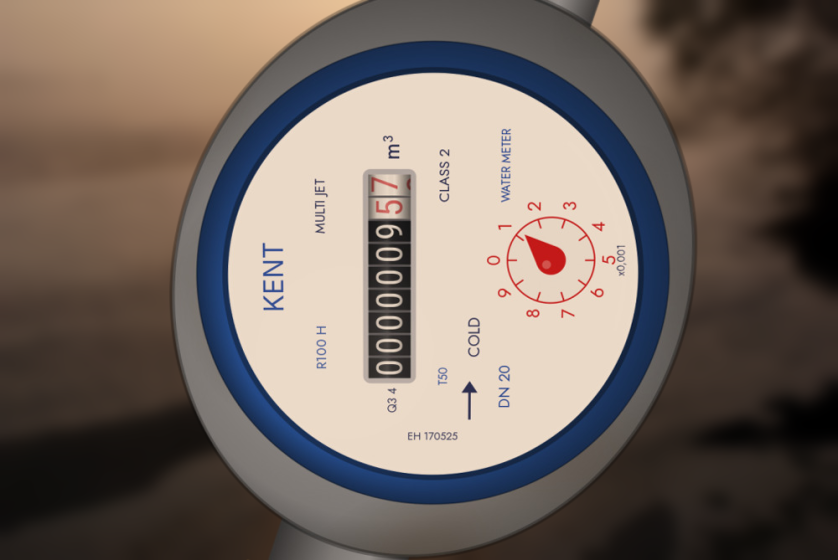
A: 9.571 m³
